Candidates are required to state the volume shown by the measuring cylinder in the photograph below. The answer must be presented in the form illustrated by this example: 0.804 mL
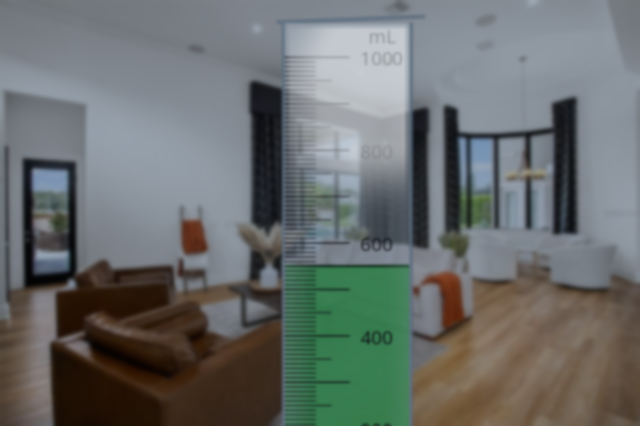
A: 550 mL
